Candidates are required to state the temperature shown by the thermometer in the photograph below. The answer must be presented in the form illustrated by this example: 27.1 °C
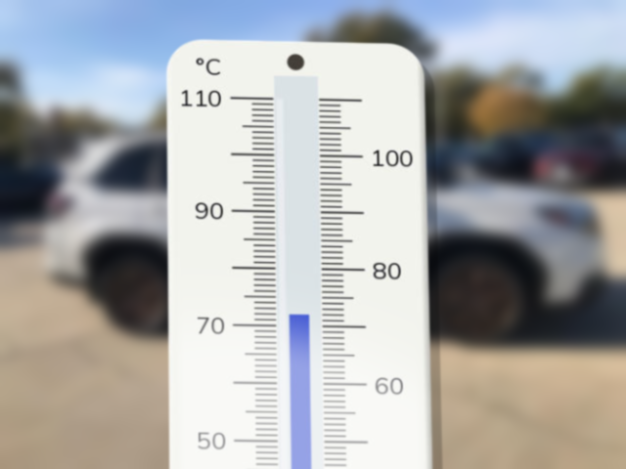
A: 72 °C
